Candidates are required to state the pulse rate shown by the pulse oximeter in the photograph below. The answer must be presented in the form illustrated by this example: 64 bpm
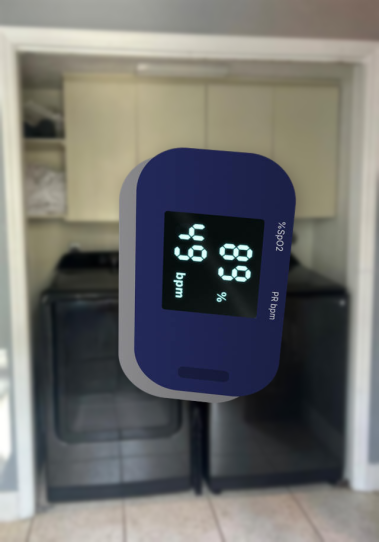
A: 49 bpm
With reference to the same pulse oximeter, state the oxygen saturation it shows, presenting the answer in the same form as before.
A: 89 %
